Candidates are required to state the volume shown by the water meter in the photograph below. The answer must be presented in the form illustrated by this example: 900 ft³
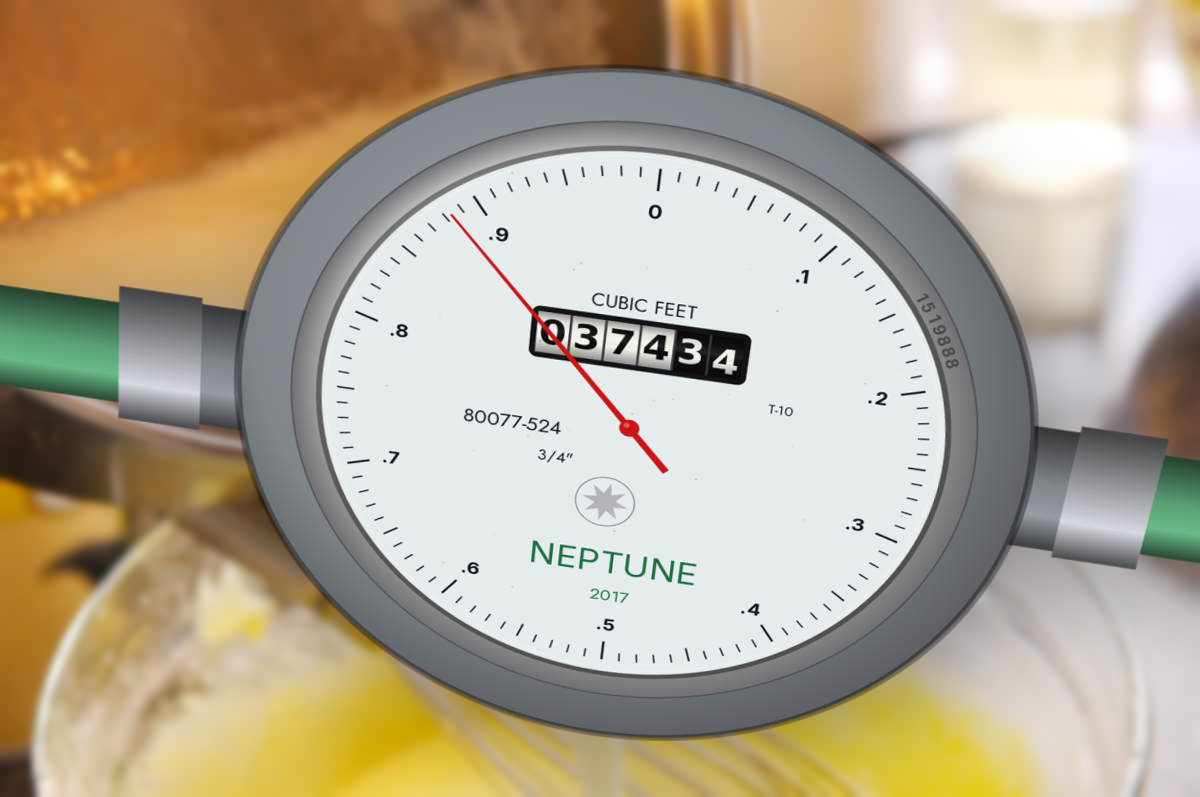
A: 37433.88 ft³
